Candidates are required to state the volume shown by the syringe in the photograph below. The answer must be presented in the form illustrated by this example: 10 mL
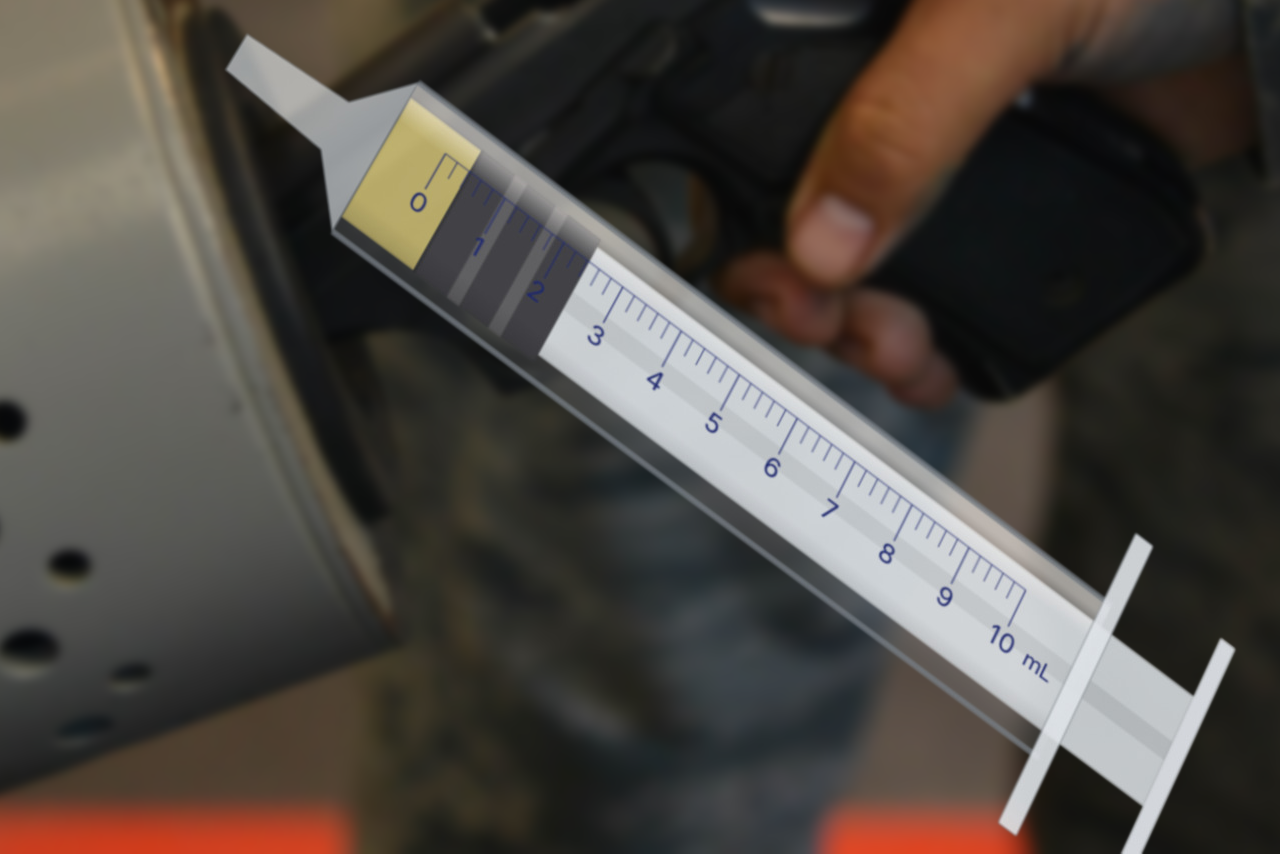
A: 0.4 mL
